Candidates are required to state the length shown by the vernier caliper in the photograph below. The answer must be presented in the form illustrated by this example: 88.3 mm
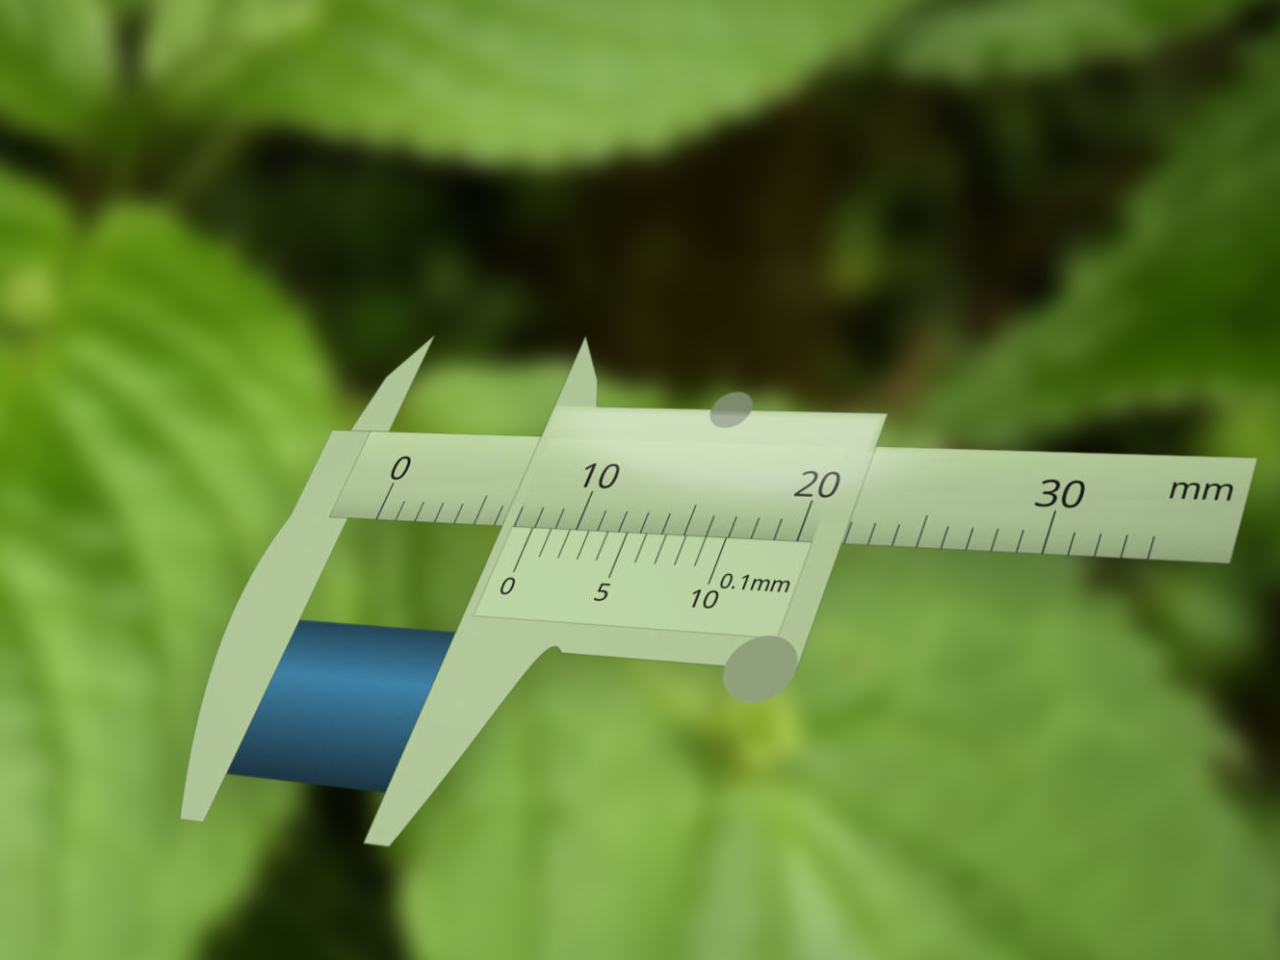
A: 7.9 mm
